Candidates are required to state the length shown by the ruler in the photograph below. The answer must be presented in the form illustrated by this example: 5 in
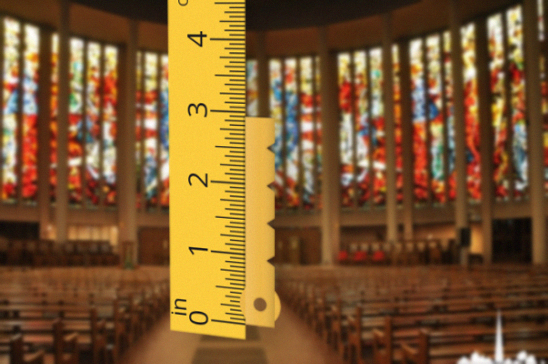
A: 2.9375 in
